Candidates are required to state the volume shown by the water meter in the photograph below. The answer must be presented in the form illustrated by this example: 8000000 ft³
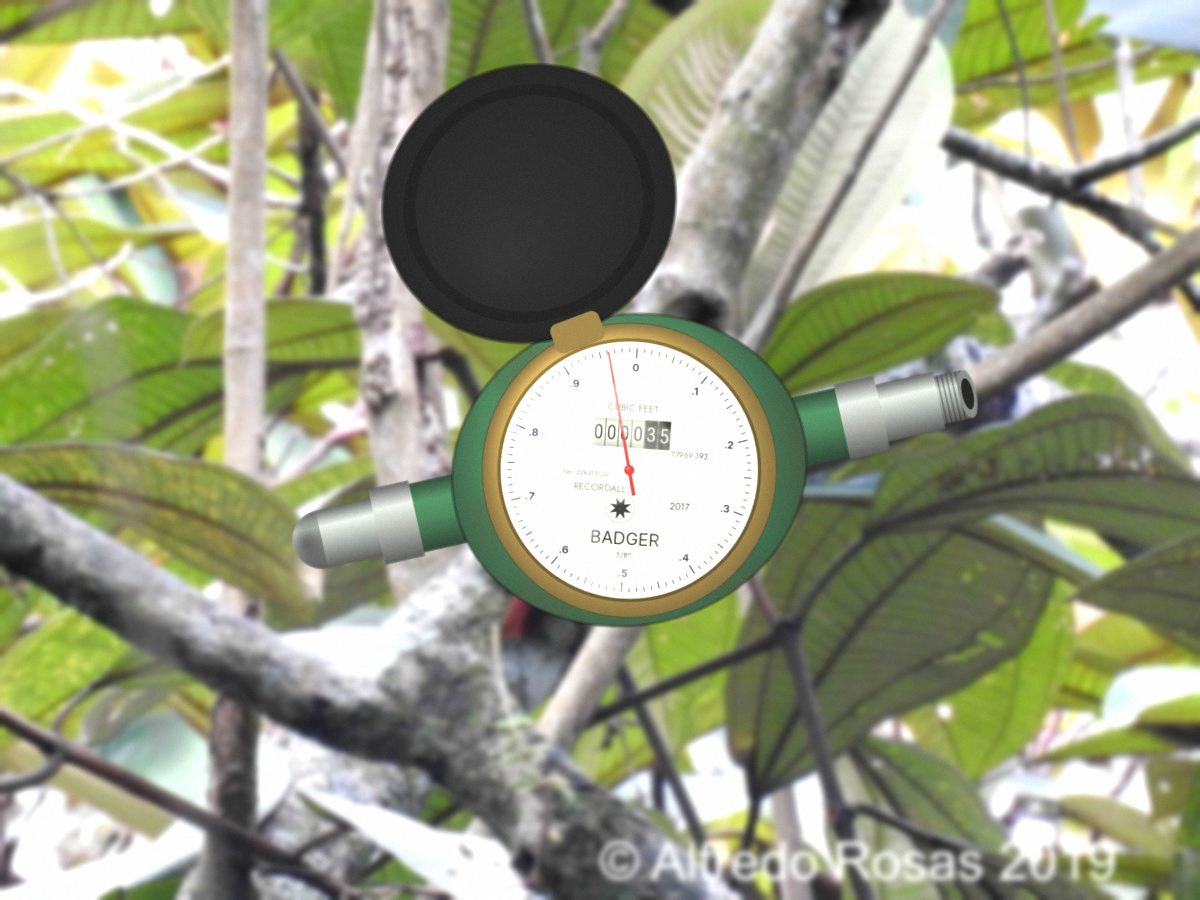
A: 34.96 ft³
